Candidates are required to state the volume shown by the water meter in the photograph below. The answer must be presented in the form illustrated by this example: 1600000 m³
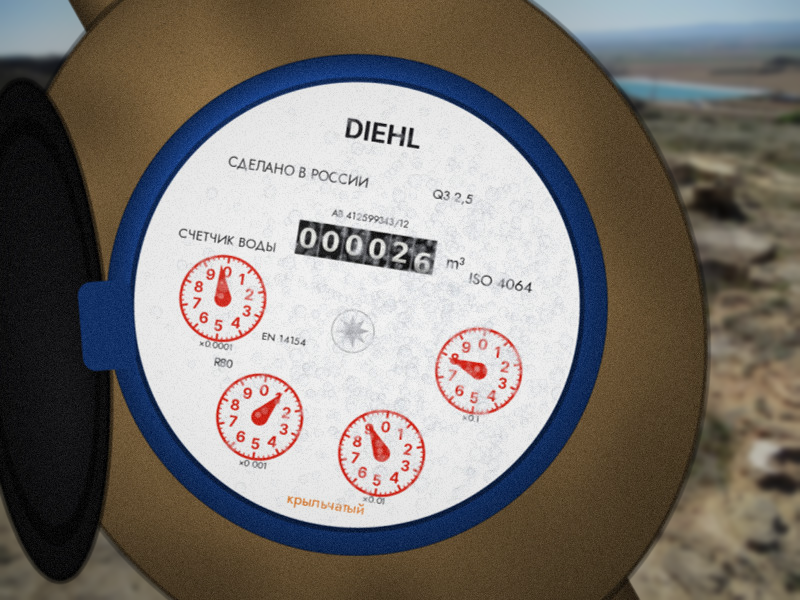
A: 25.7909 m³
